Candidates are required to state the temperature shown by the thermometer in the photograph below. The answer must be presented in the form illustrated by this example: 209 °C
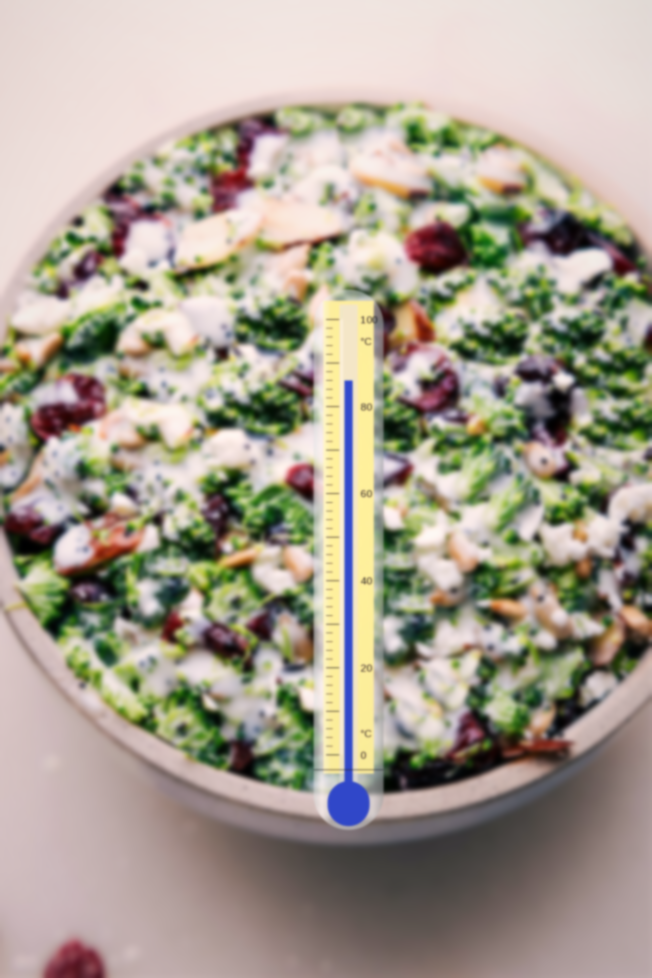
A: 86 °C
